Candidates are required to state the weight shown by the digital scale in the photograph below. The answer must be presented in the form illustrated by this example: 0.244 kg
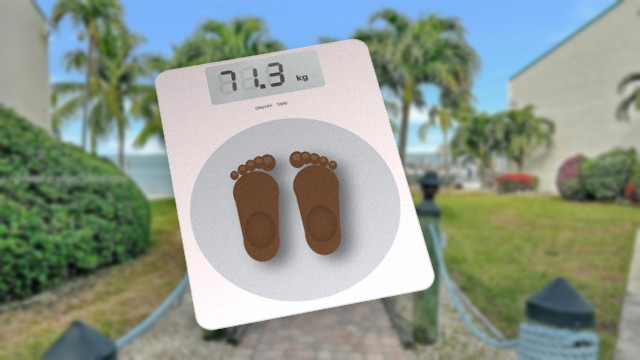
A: 71.3 kg
